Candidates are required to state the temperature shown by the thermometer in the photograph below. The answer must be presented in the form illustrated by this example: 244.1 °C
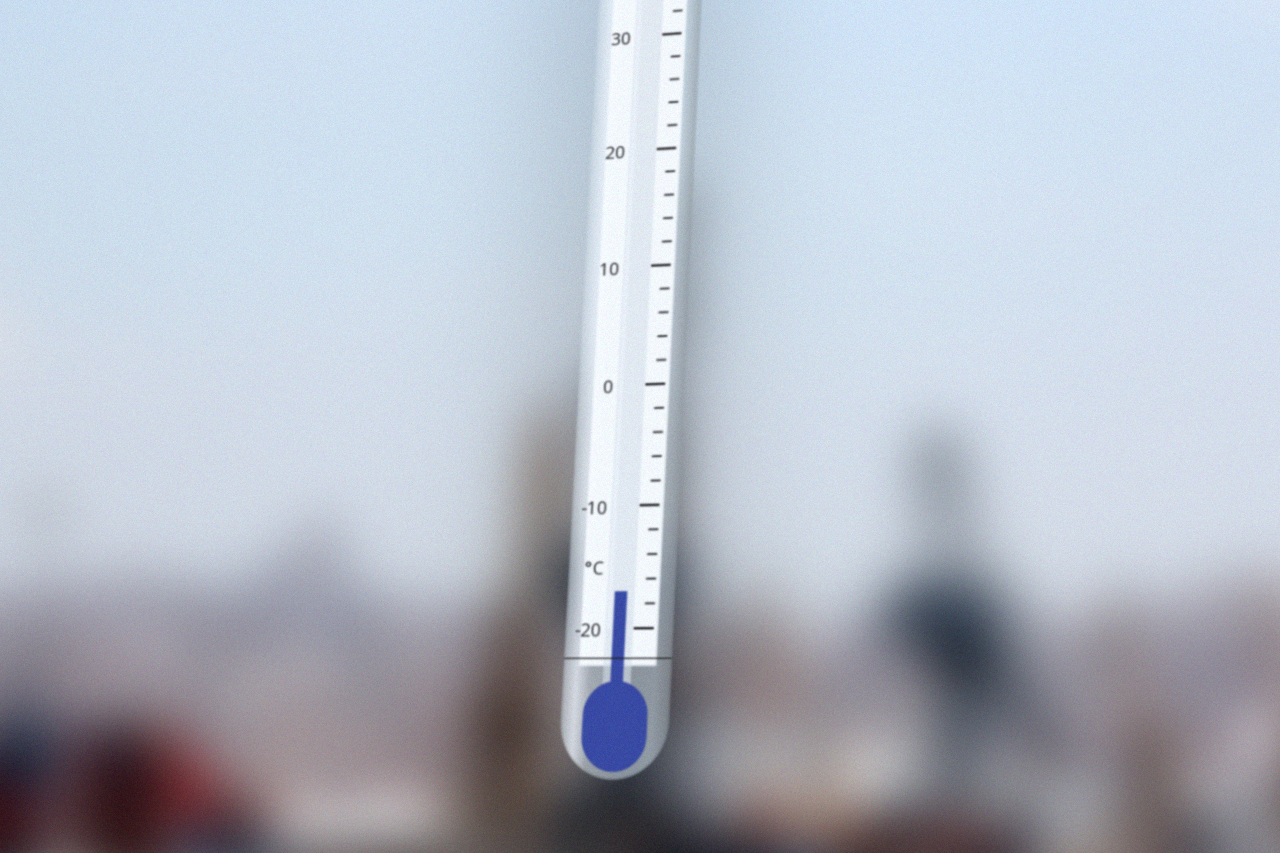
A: -17 °C
